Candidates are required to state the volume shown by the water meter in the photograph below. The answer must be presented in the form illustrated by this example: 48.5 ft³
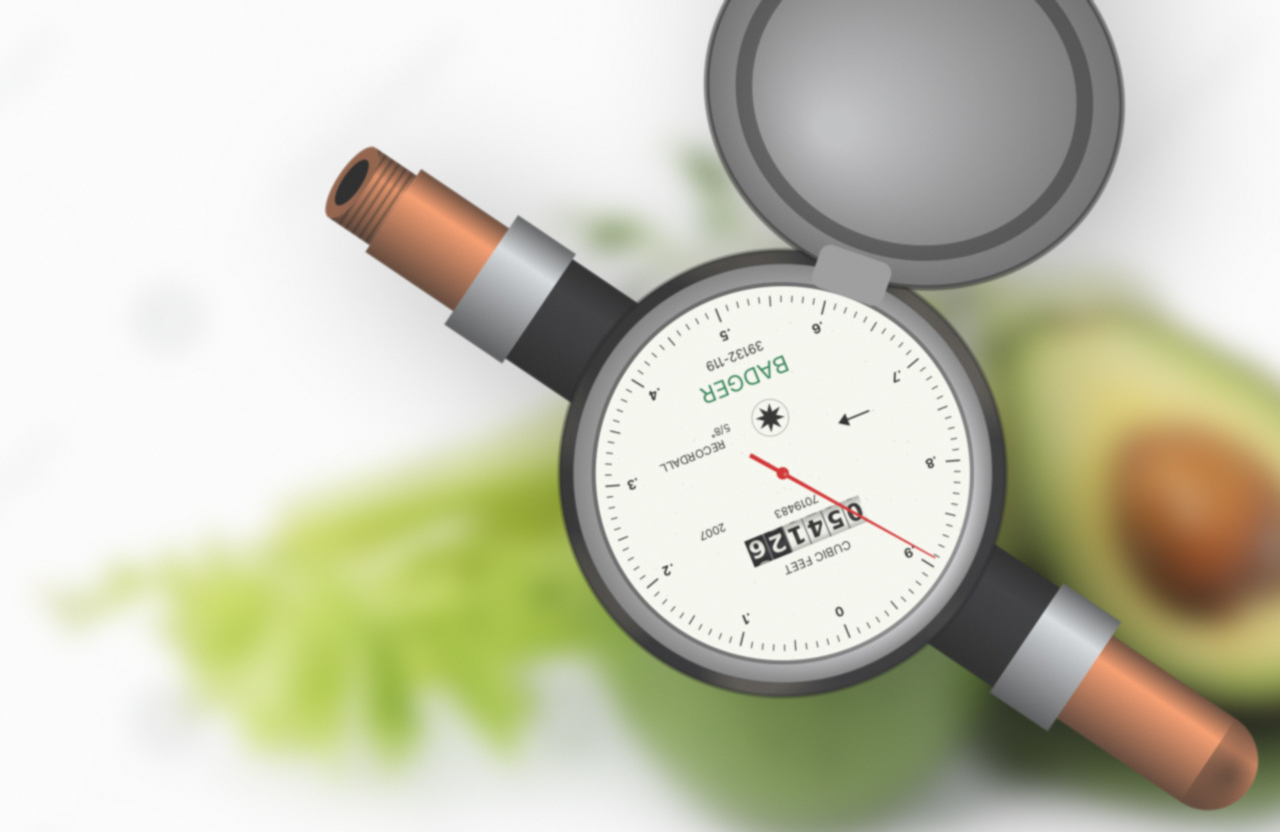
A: 54125.89 ft³
